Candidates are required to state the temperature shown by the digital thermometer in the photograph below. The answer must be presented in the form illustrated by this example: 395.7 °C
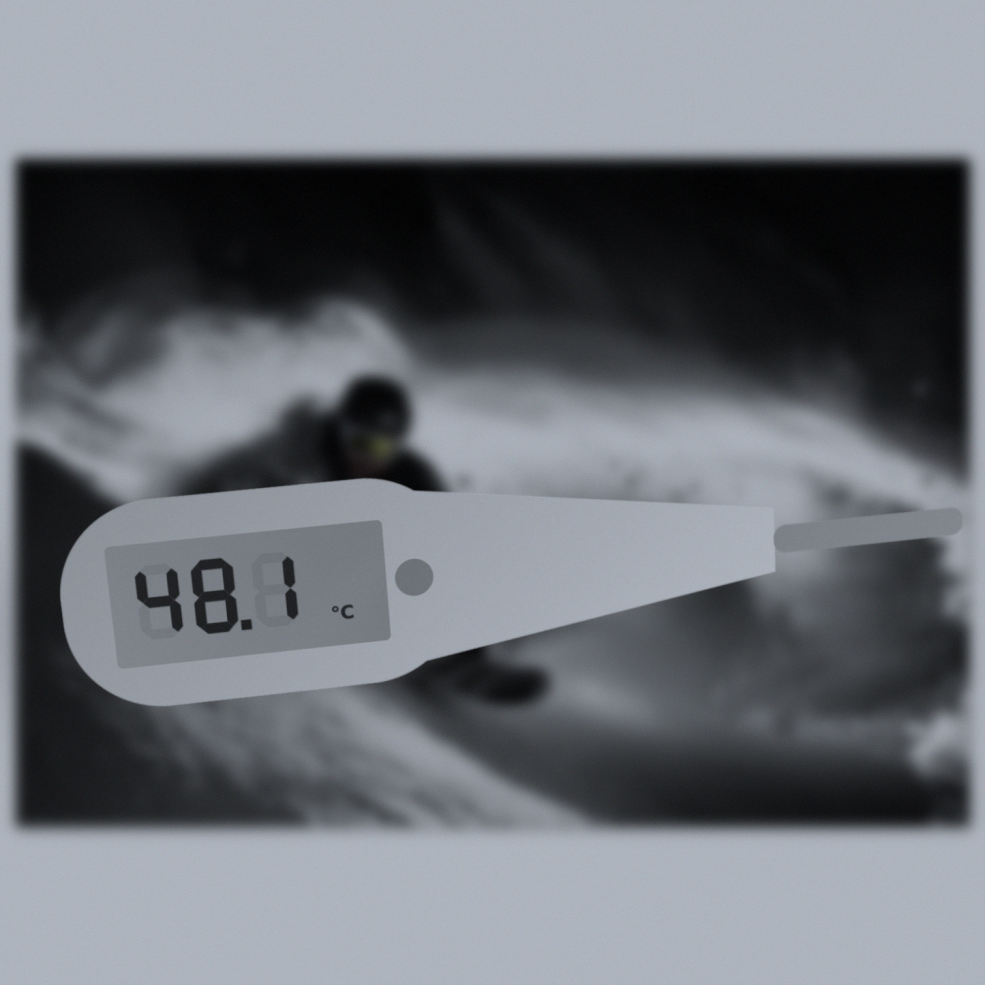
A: 48.1 °C
